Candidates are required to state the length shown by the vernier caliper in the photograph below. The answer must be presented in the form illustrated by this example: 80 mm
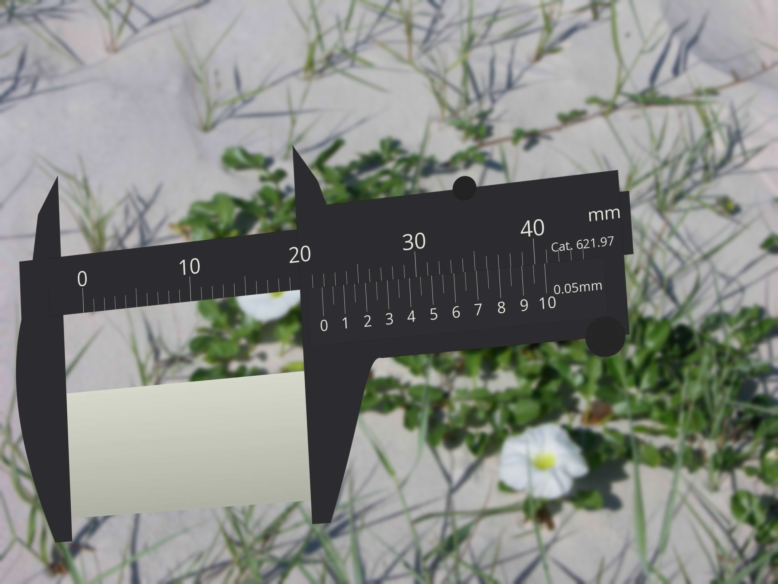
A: 21.8 mm
